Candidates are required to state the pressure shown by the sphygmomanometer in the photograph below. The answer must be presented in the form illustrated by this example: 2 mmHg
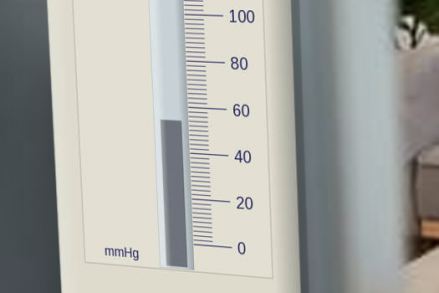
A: 54 mmHg
